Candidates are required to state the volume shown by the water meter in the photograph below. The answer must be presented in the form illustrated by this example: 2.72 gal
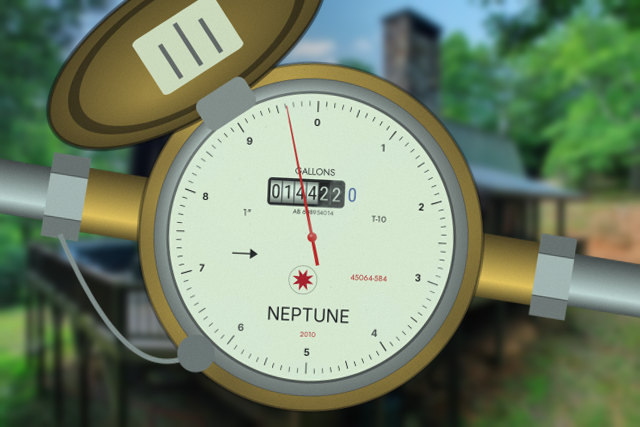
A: 144219.6 gal
